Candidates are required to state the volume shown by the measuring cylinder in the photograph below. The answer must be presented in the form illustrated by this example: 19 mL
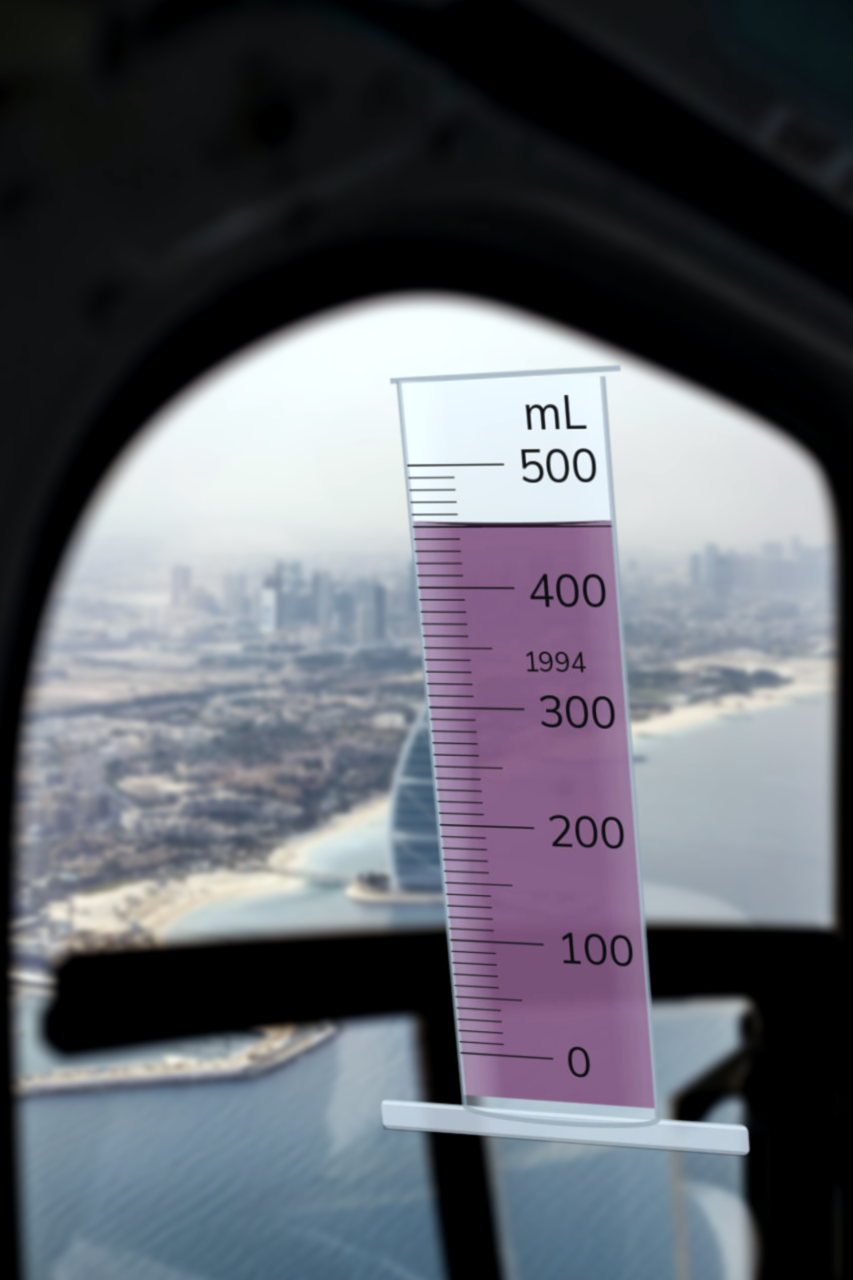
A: 450 mL
